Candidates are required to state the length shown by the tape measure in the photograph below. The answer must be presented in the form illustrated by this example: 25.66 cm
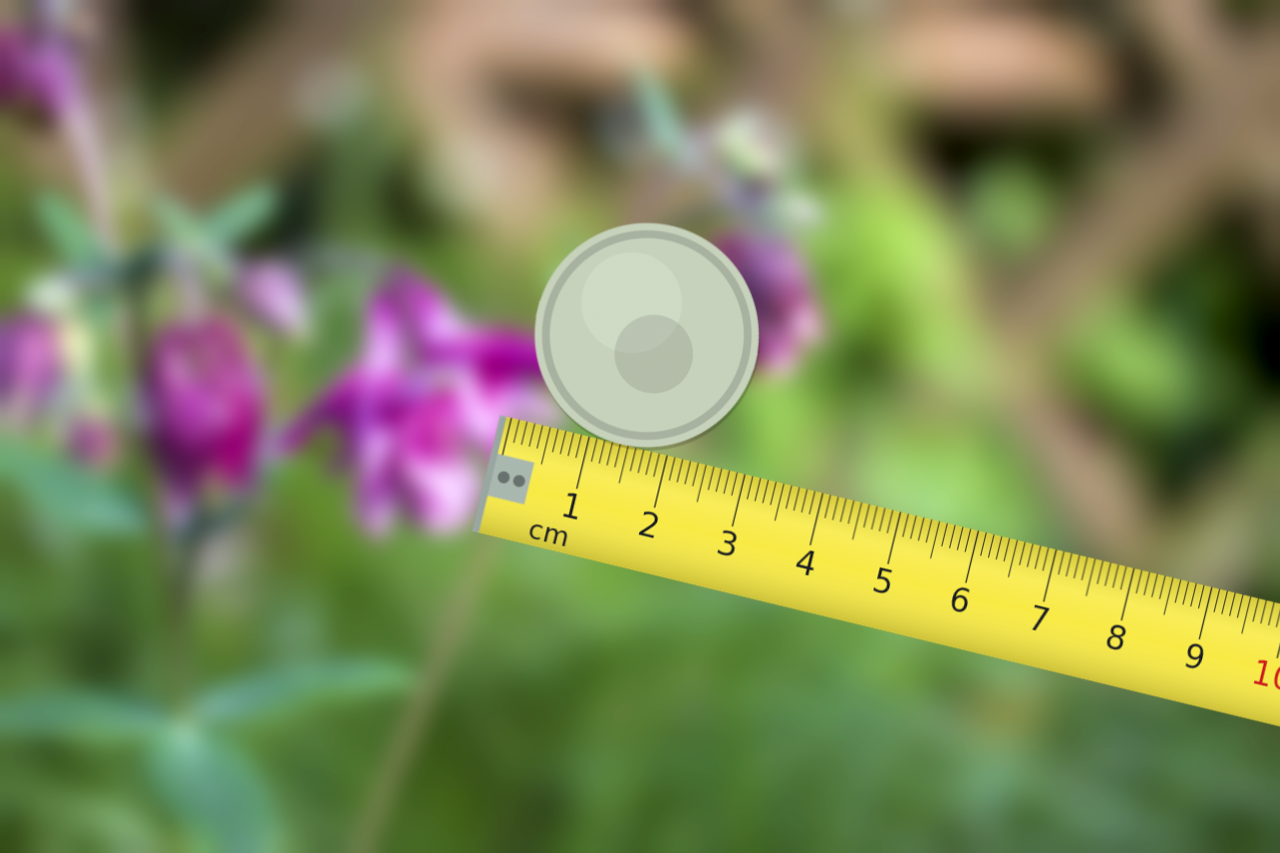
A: 2.8 cm
